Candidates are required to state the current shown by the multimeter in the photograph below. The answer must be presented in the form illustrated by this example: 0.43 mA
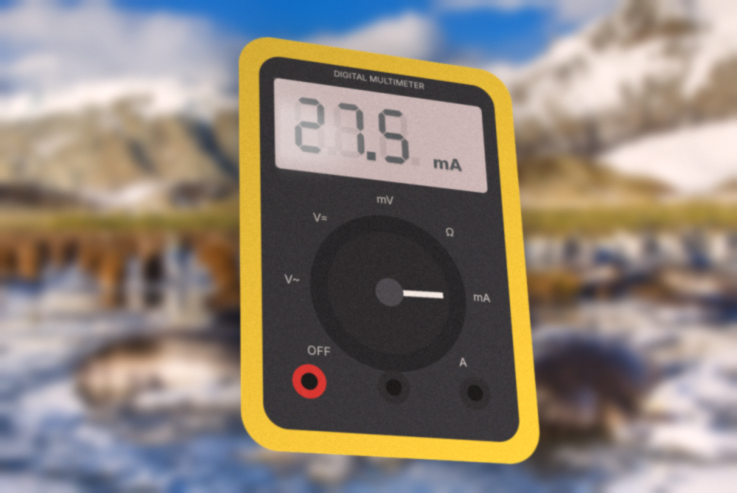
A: 27.5 mA
